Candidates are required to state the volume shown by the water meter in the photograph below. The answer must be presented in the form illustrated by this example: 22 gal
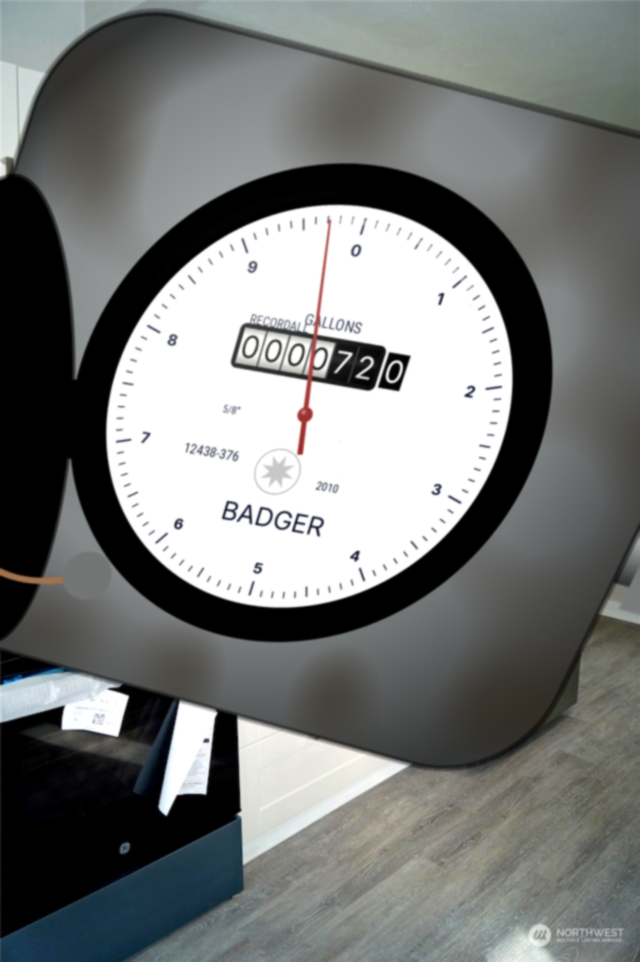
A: 719.7 gal
